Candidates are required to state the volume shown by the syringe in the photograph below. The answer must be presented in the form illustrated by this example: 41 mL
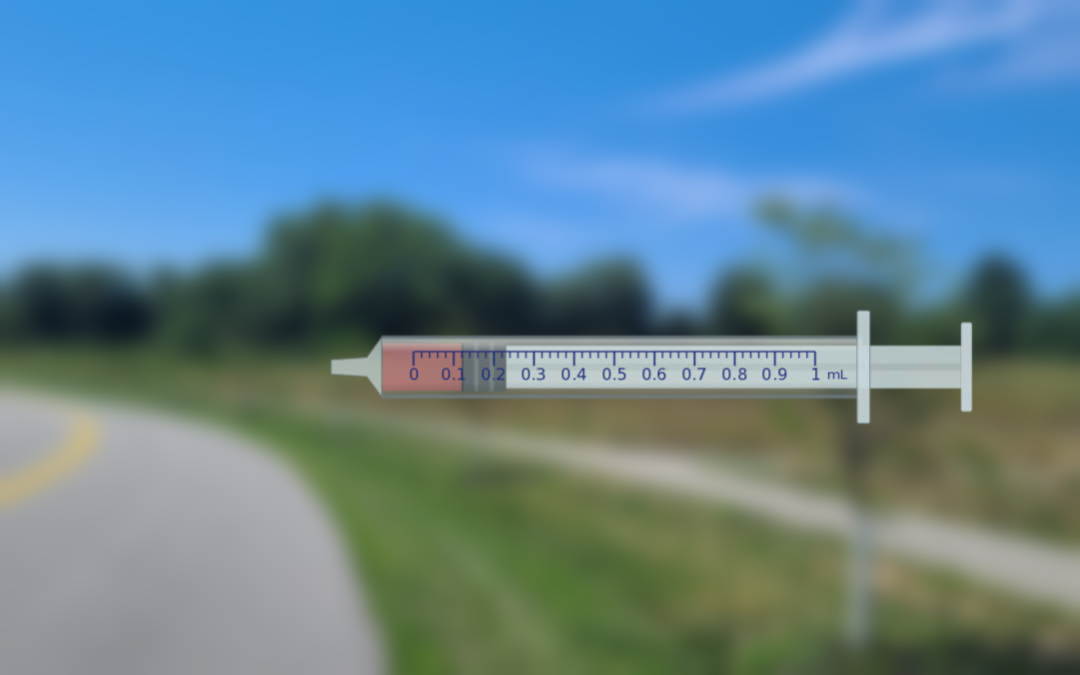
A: 0.12 mL
